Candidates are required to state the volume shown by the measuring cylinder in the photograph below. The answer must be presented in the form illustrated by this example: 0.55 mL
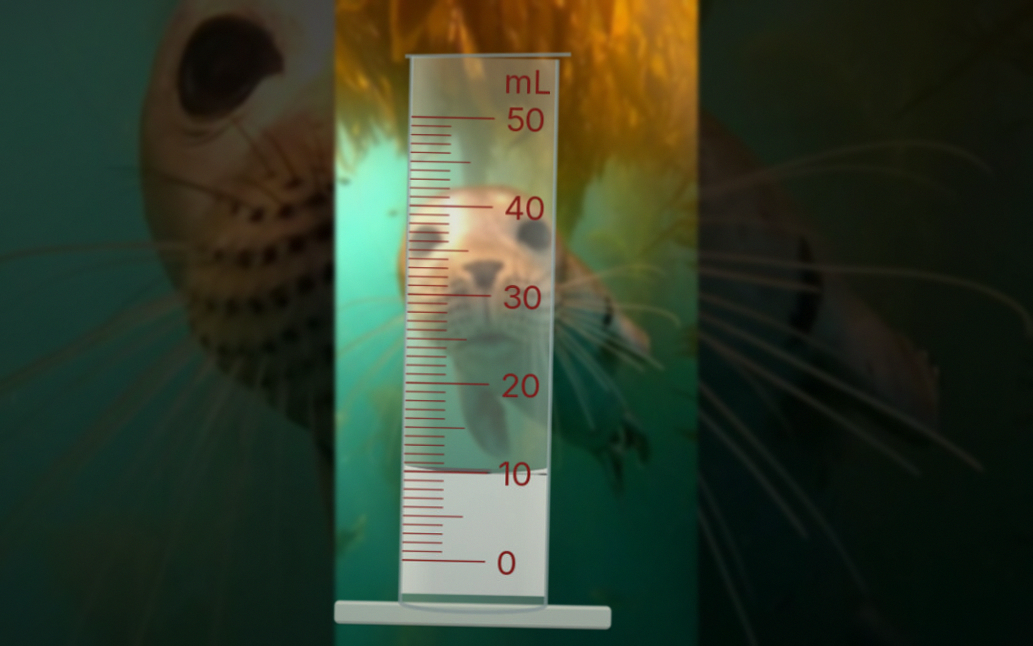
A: 10 mL
